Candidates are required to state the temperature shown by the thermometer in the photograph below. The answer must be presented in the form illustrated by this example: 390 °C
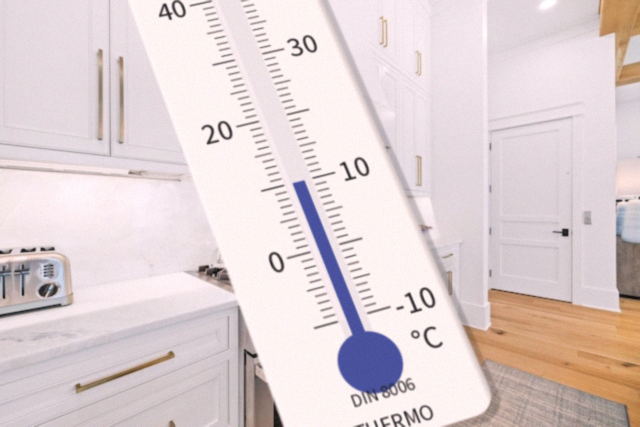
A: 10 °C
